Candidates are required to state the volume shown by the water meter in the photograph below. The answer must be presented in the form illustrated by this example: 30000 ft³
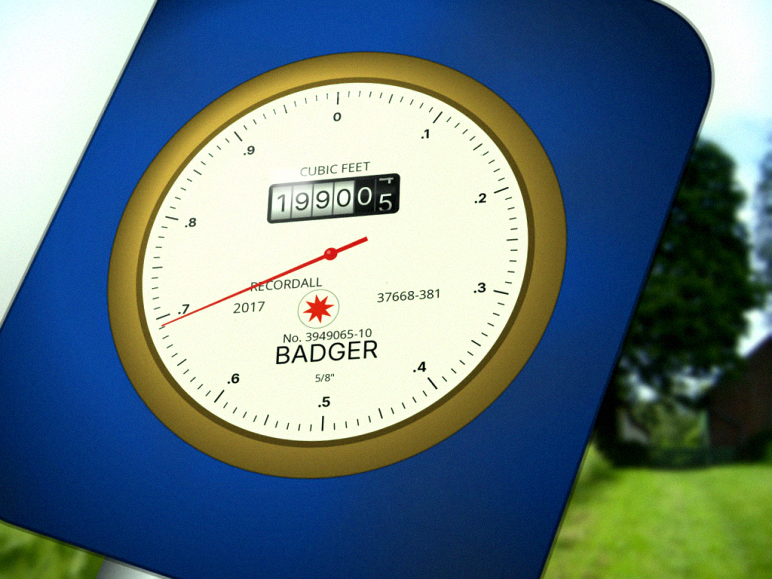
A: 199004.69 ft³
